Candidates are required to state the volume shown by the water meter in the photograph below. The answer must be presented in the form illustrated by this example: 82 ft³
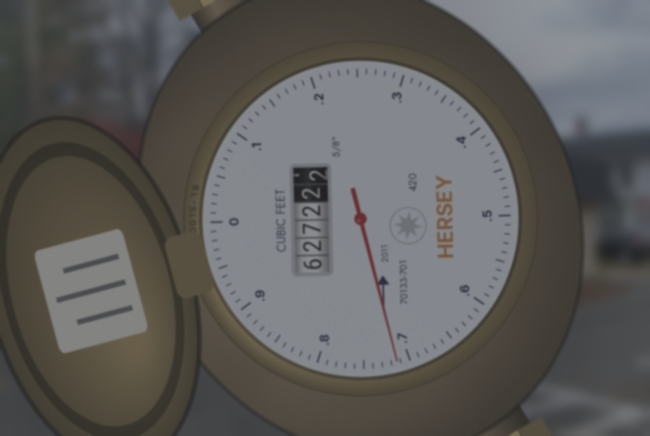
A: 627221.71 ft³
